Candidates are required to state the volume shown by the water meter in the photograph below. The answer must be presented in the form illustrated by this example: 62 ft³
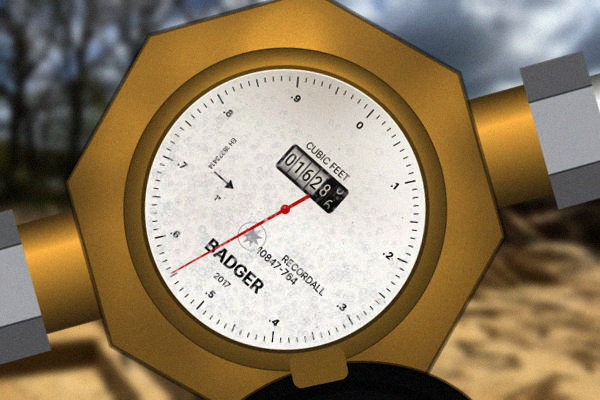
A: 16285.55 ft³
